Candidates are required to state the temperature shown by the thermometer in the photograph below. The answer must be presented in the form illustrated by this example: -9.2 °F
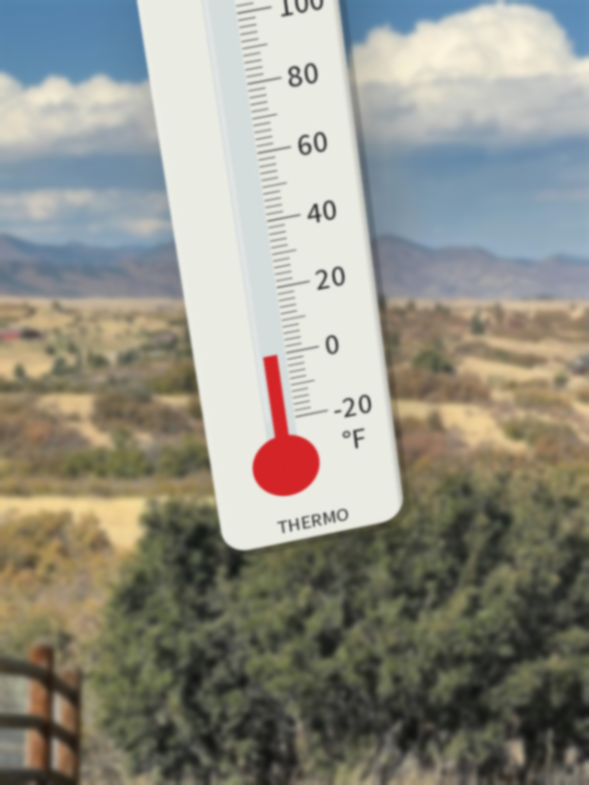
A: 0 °F
